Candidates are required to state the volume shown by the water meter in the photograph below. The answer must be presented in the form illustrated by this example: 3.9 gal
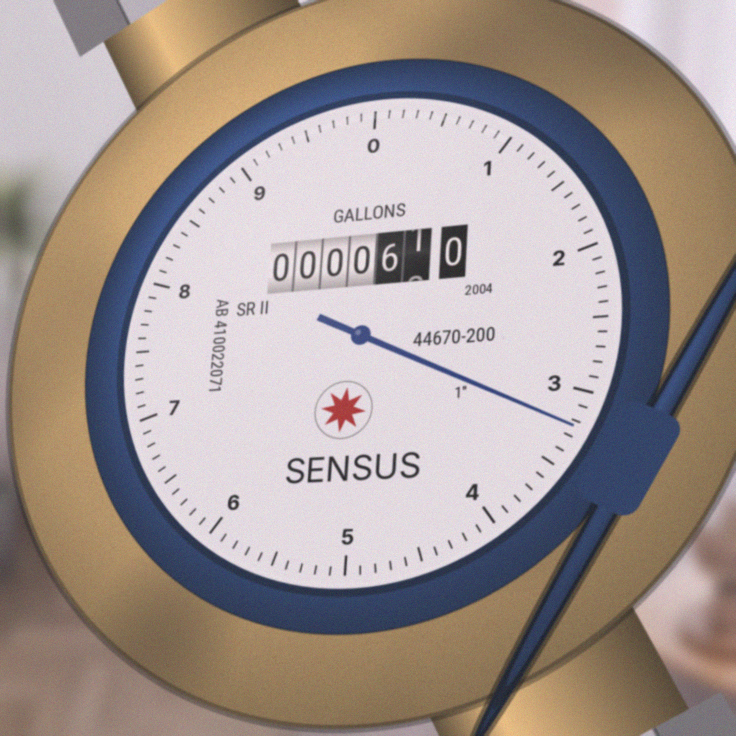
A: 613.2 gal
